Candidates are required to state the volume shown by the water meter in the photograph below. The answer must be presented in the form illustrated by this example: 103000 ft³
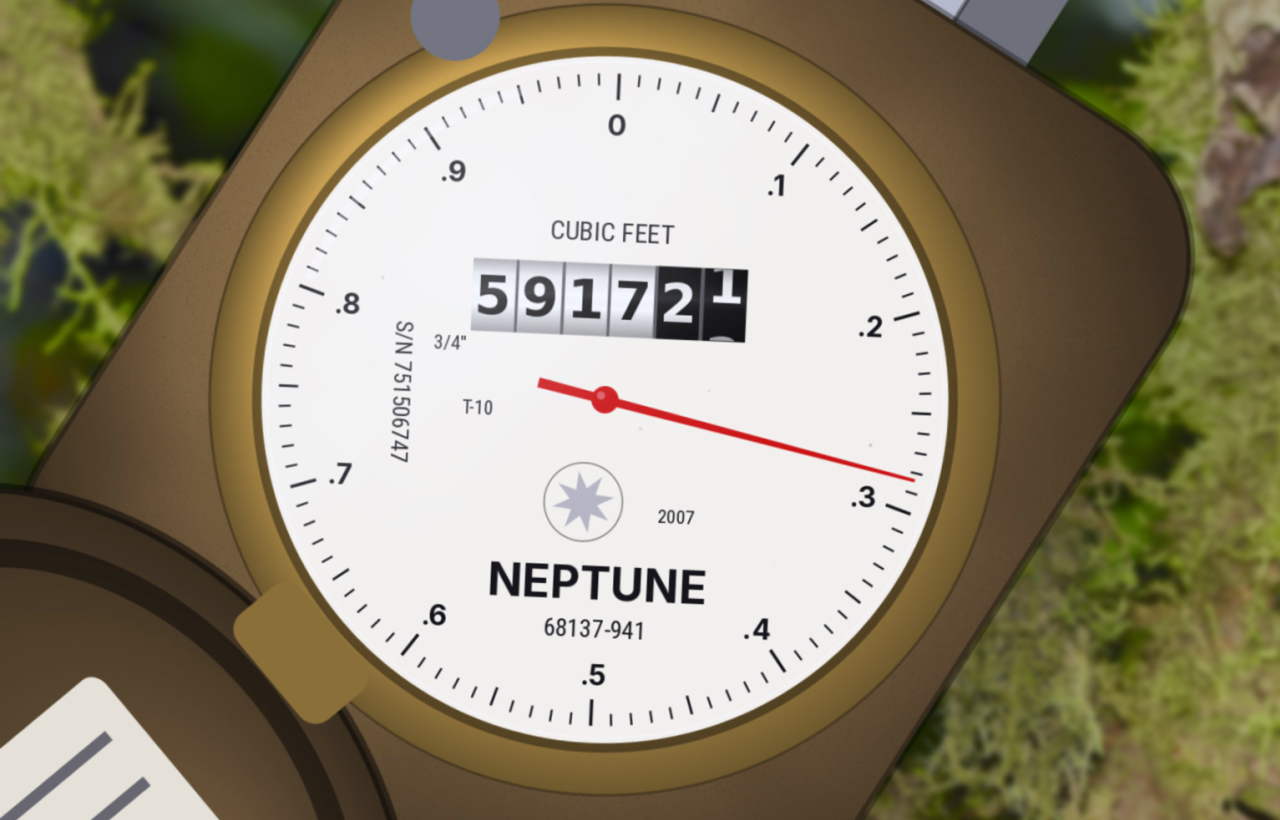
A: 591721.28 ft³
